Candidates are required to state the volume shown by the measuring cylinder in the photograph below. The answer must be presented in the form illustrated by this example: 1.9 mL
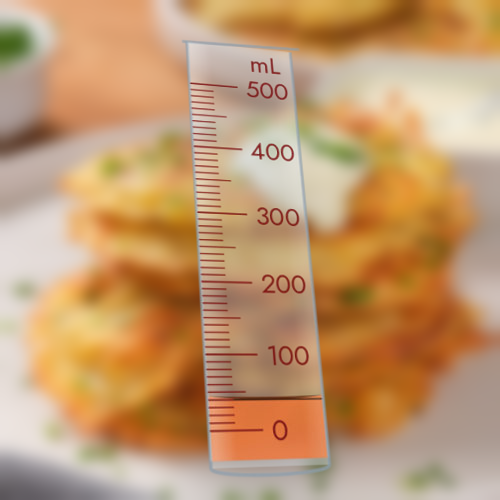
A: 40 mL
